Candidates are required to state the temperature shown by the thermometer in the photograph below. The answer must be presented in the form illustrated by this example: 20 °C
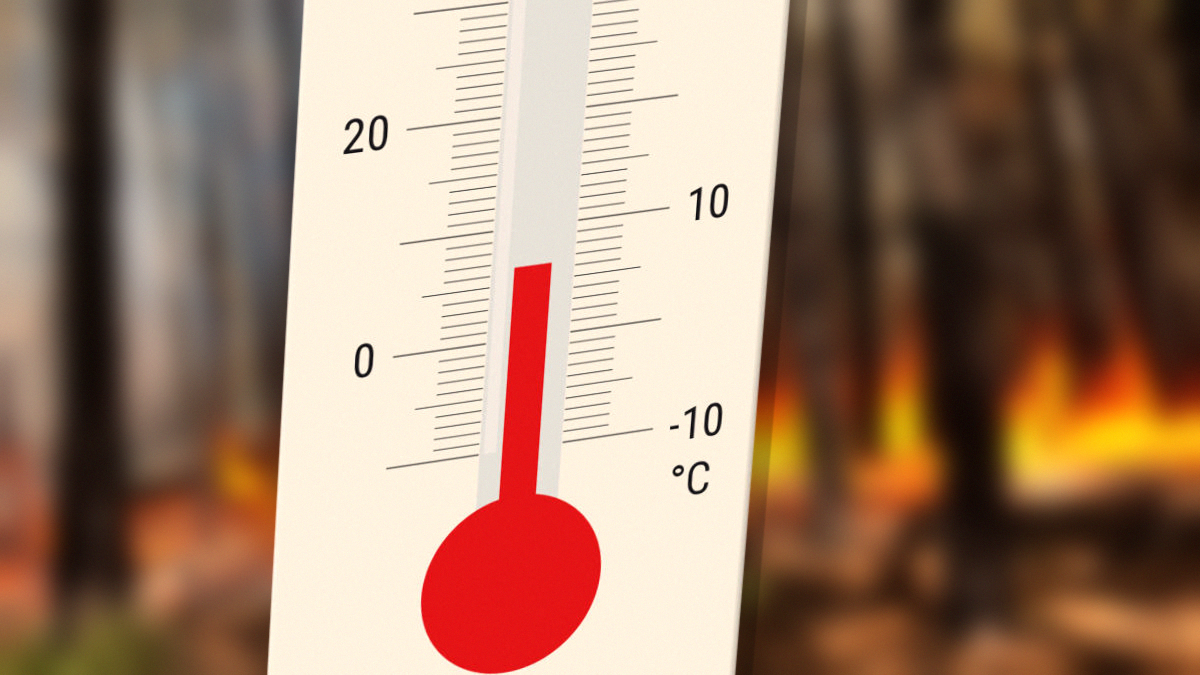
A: 6.5 °C
